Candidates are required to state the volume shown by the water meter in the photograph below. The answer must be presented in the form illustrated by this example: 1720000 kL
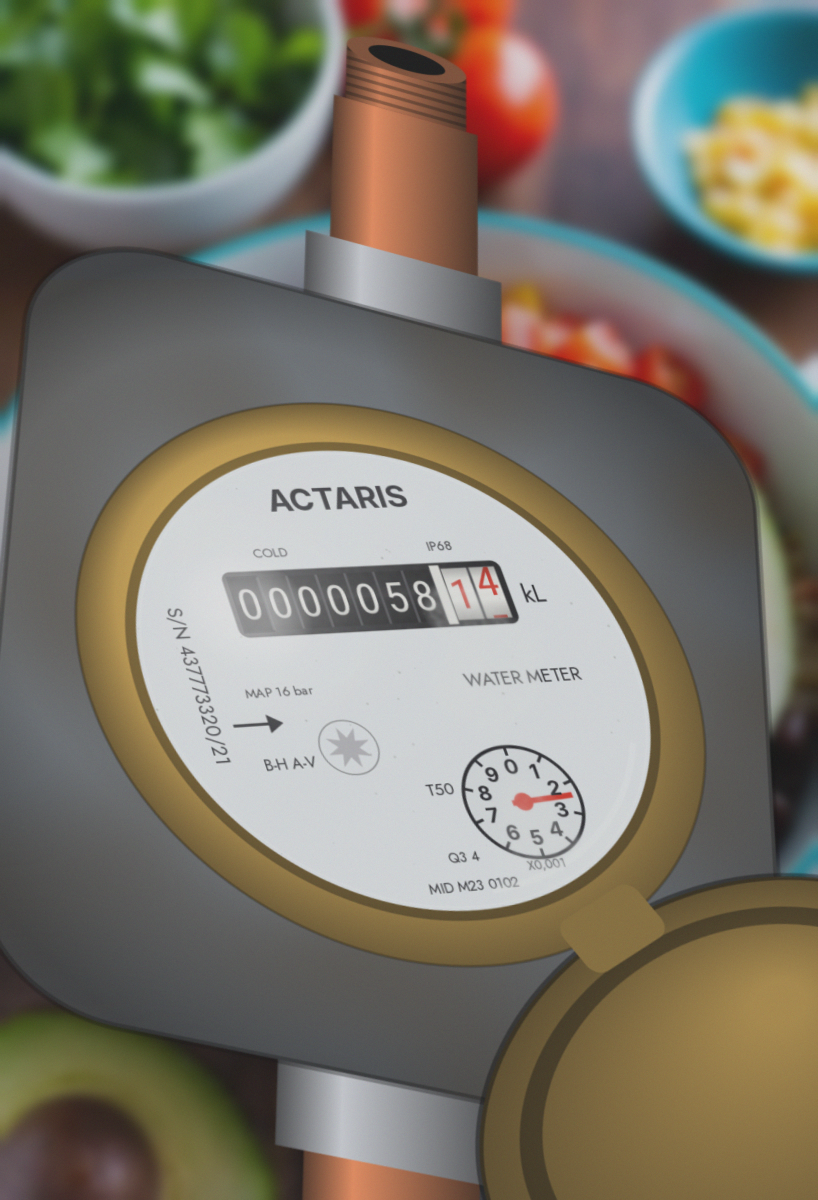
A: 58.142 kL
